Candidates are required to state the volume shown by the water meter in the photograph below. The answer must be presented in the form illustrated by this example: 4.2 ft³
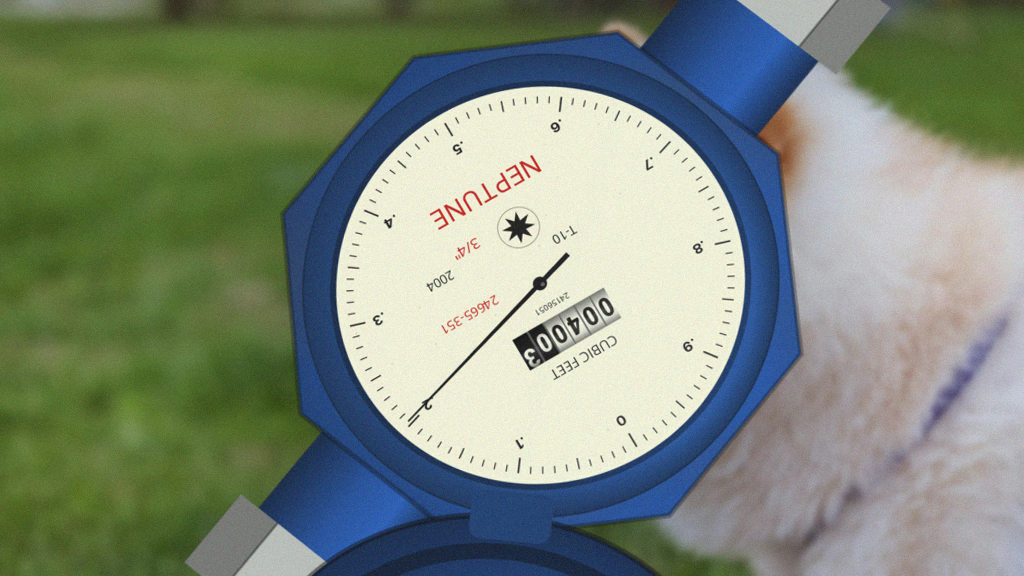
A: 4003.20 ft³
